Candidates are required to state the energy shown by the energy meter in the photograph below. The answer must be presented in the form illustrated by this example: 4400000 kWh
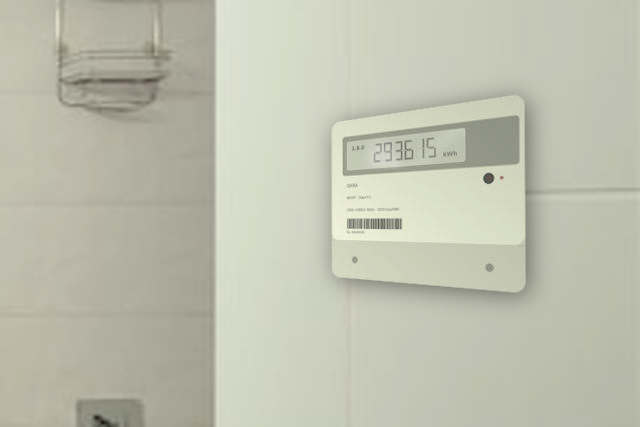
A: 293615 kWh
